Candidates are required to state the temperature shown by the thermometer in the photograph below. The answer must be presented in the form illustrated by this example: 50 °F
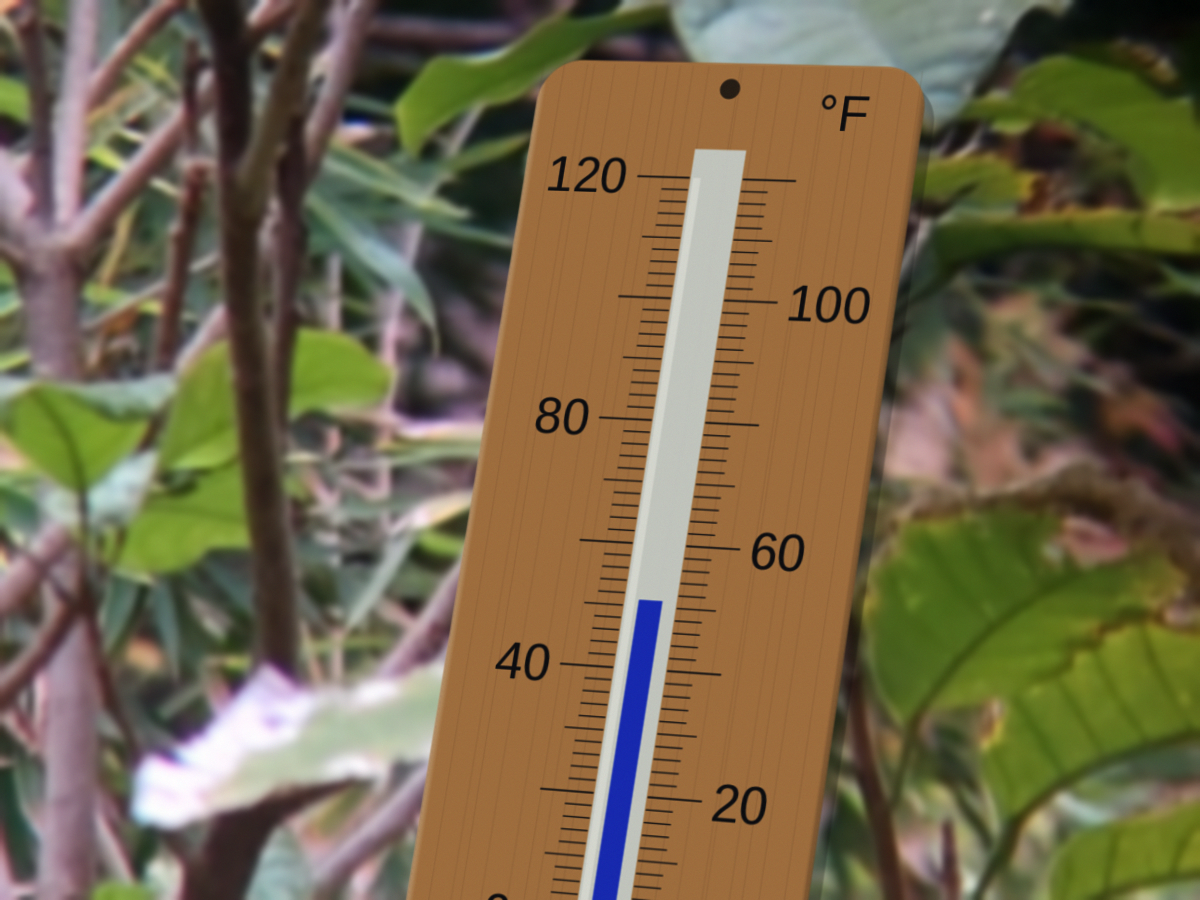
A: 51 °F
